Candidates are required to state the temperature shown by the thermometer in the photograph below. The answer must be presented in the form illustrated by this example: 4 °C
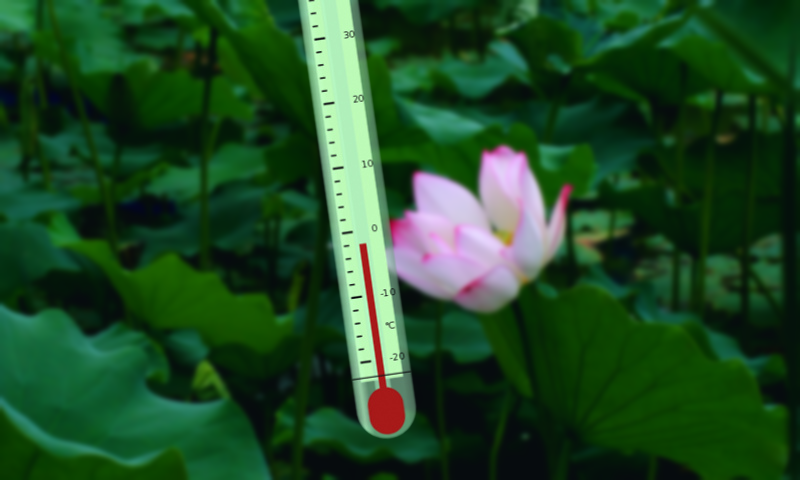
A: -2 °C
